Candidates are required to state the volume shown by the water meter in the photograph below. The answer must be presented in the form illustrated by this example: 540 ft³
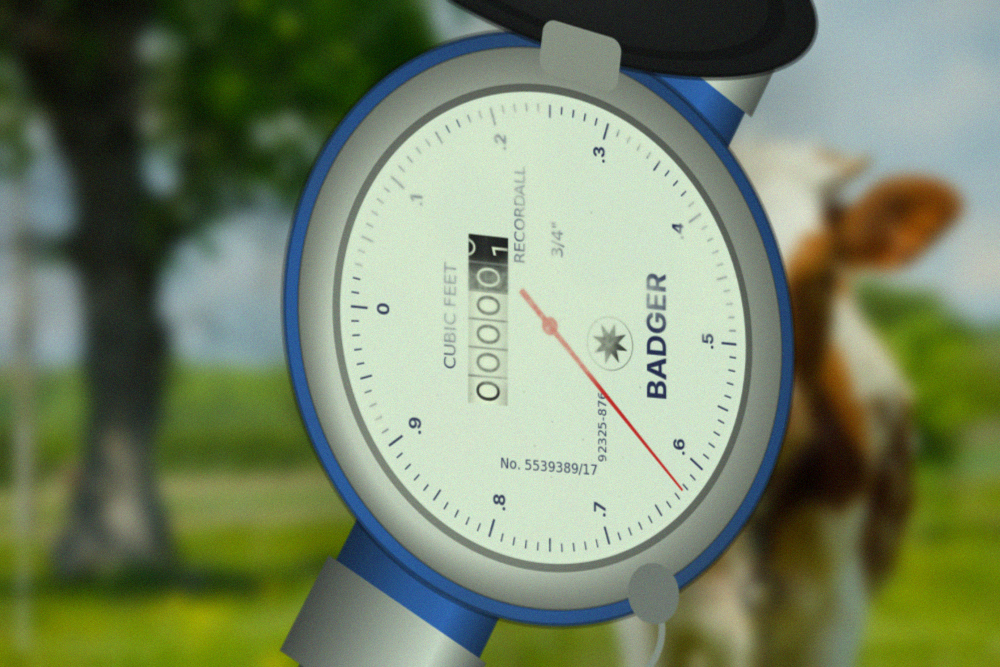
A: 0.62 ft³
